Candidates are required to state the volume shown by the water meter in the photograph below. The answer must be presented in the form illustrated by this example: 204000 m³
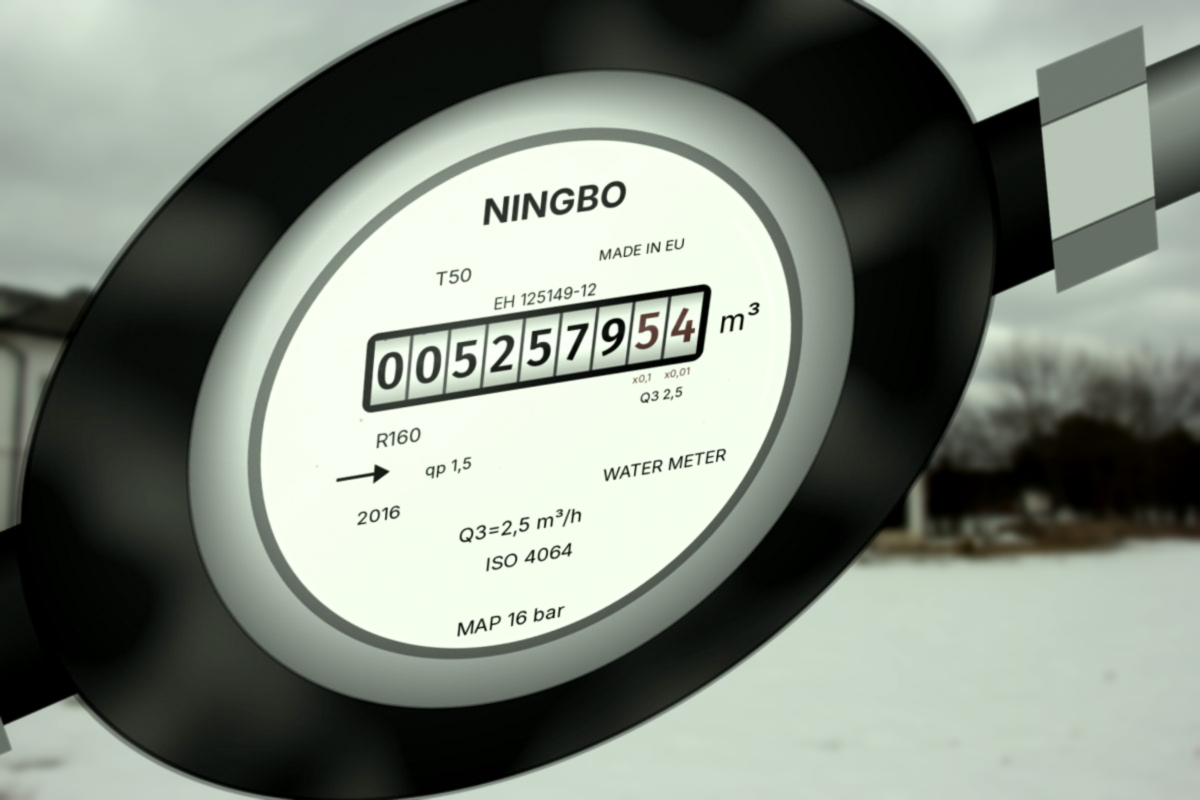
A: 52579.54 m³
